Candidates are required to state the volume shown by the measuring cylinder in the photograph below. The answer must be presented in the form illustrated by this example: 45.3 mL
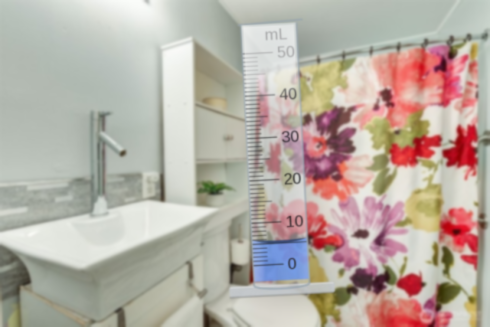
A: 5 mL
